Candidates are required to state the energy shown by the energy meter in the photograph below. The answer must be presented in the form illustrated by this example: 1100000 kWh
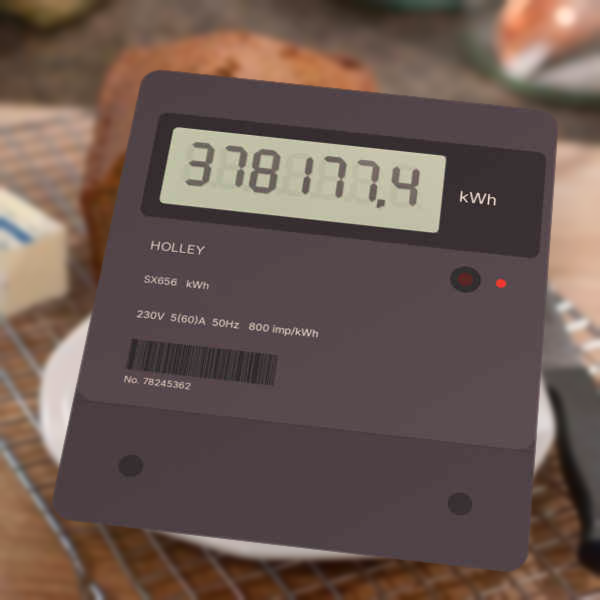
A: 378177.4 kWh
